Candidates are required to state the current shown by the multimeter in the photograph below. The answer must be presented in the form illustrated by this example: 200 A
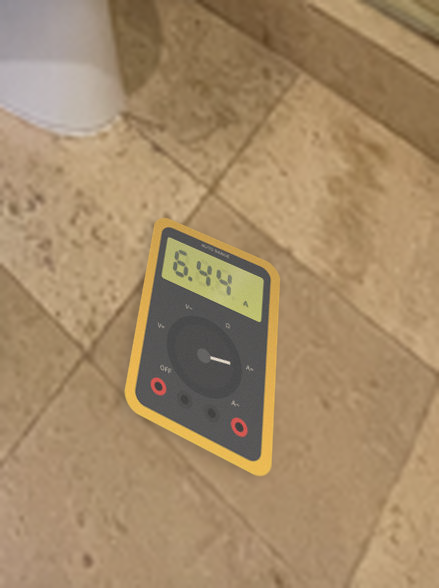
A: 6.44 A
